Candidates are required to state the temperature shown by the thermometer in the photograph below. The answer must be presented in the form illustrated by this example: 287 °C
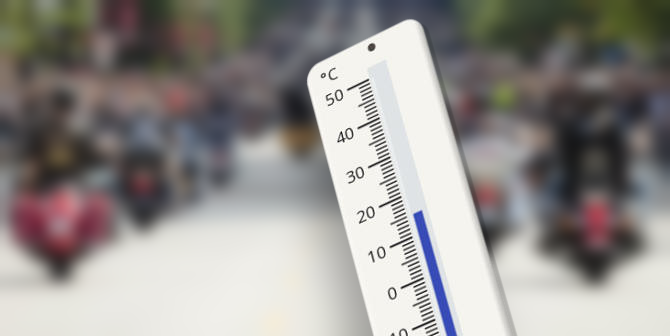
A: 15 °C
